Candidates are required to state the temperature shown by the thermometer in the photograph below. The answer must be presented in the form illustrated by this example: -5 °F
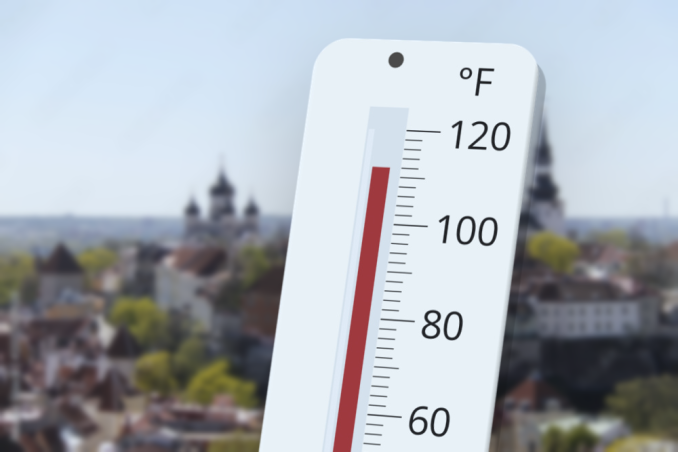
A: 112 °F
